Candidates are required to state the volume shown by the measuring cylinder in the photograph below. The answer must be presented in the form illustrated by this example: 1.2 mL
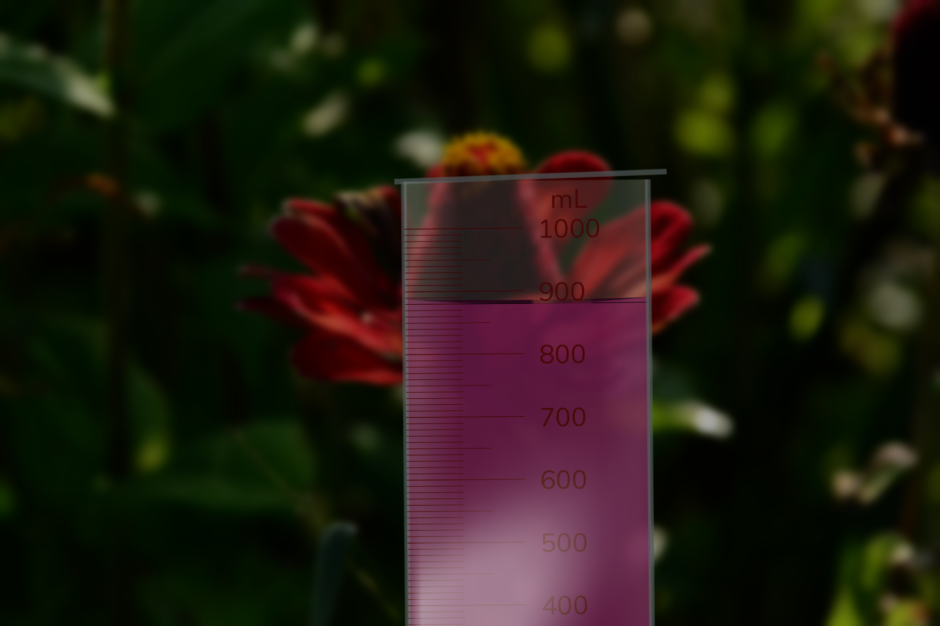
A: 880 mL
